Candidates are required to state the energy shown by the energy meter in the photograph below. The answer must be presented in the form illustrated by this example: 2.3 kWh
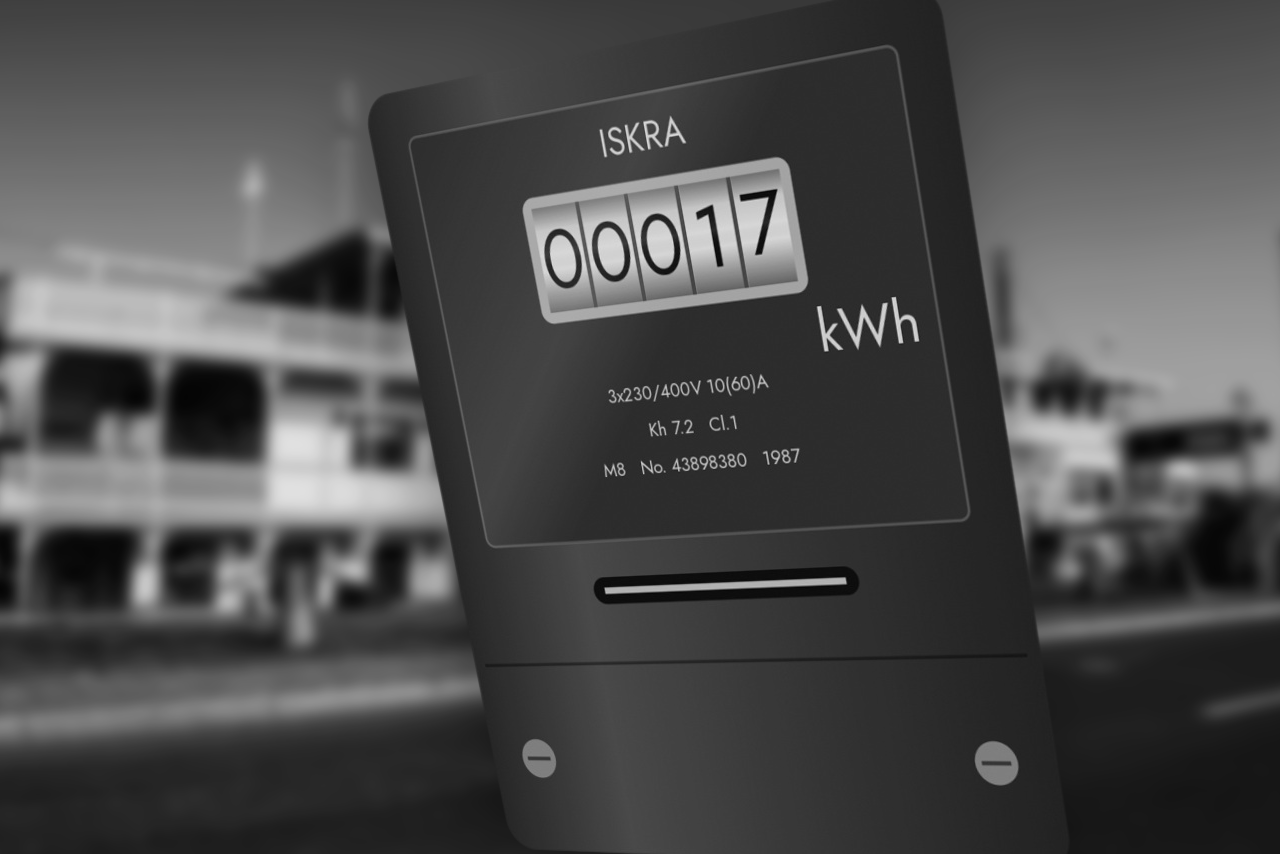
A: 17 kWh
